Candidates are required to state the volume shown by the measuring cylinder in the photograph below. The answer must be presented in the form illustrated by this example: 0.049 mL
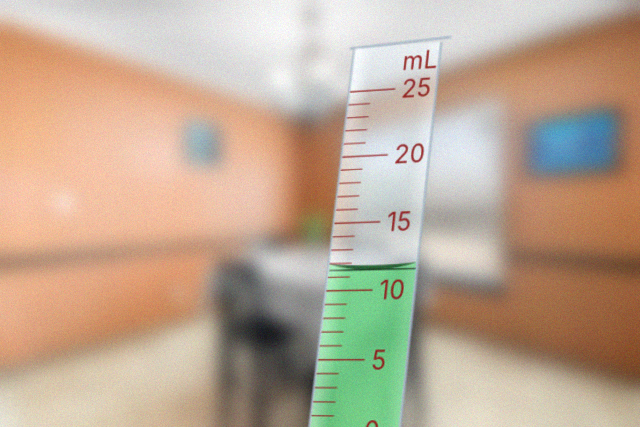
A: 11.5 mL
